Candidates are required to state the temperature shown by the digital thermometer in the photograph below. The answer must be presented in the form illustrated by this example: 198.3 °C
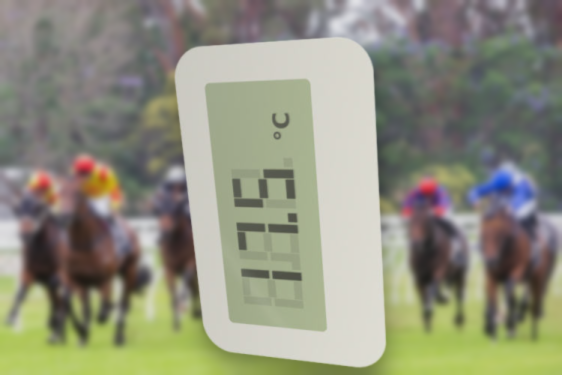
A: 17.5 °C
